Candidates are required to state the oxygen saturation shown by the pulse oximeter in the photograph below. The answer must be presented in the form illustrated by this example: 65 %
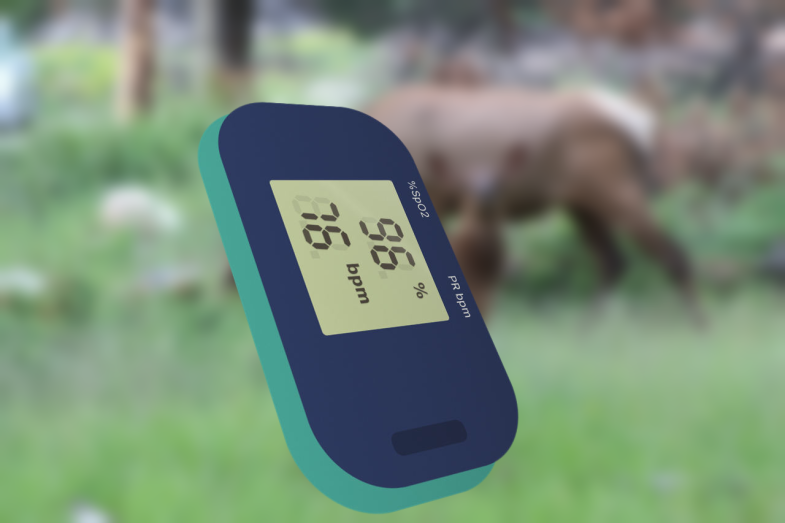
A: 96 %
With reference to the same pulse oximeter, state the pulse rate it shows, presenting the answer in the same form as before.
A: 76 bpm
